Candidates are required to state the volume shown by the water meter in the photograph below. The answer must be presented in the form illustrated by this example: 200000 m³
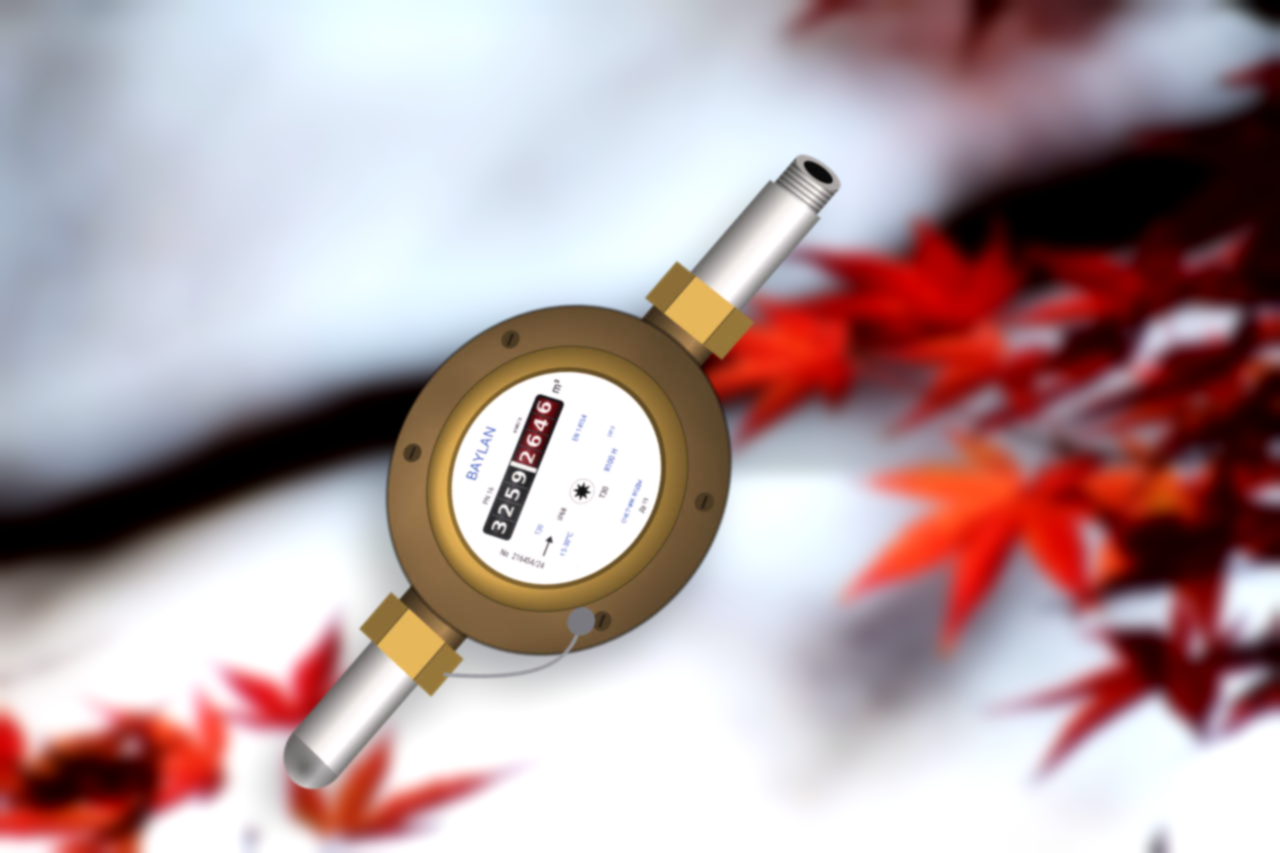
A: 3259.2646 m³
